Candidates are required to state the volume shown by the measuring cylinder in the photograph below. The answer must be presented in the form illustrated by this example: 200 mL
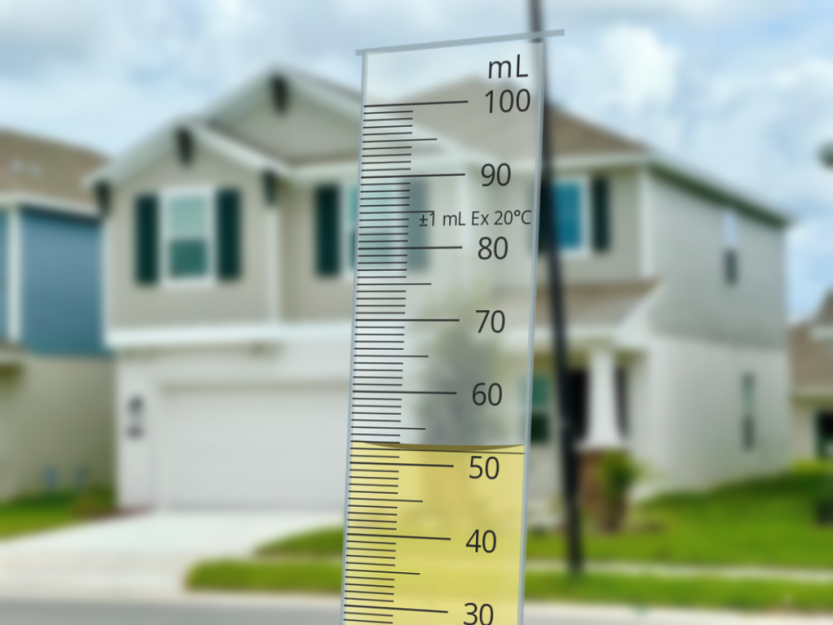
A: 52 mL
